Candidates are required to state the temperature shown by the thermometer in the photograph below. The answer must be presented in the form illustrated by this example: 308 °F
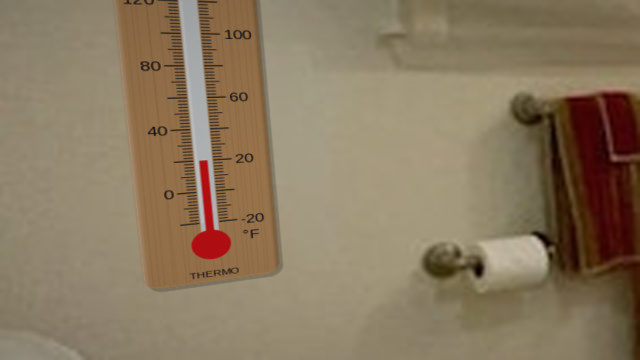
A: 20 °F
